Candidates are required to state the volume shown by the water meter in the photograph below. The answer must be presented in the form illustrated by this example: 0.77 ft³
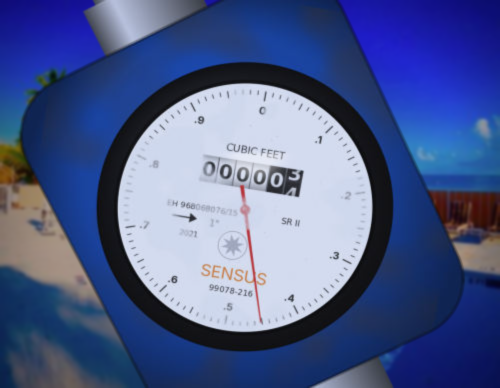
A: 3.45 ft³
